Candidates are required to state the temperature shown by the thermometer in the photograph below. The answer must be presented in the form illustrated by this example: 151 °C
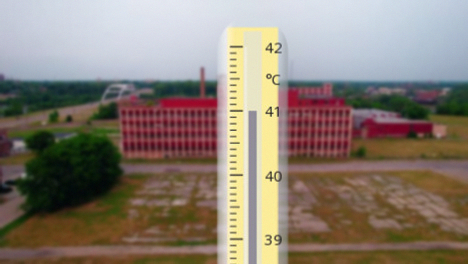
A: 41 °C
